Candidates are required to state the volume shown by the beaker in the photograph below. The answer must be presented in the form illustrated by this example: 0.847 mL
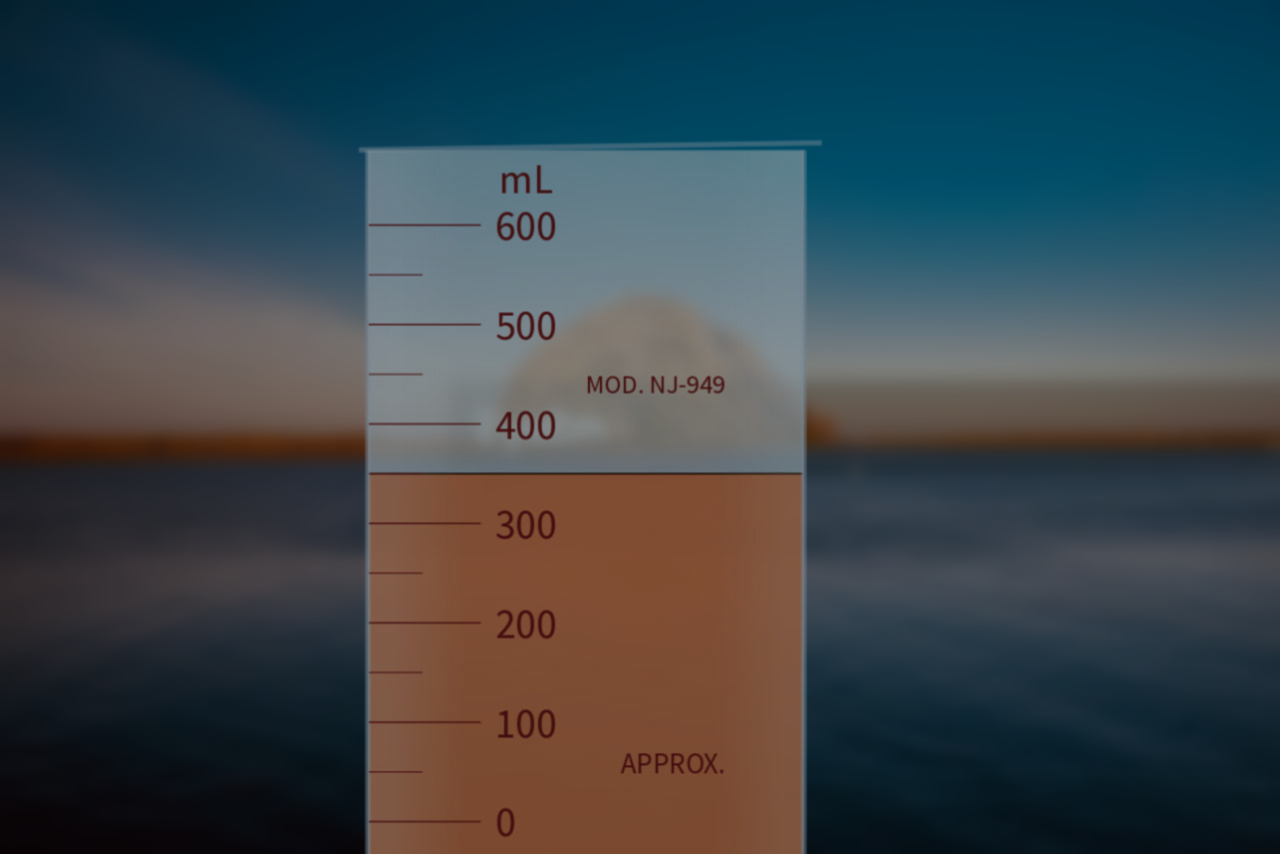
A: 350 mL
